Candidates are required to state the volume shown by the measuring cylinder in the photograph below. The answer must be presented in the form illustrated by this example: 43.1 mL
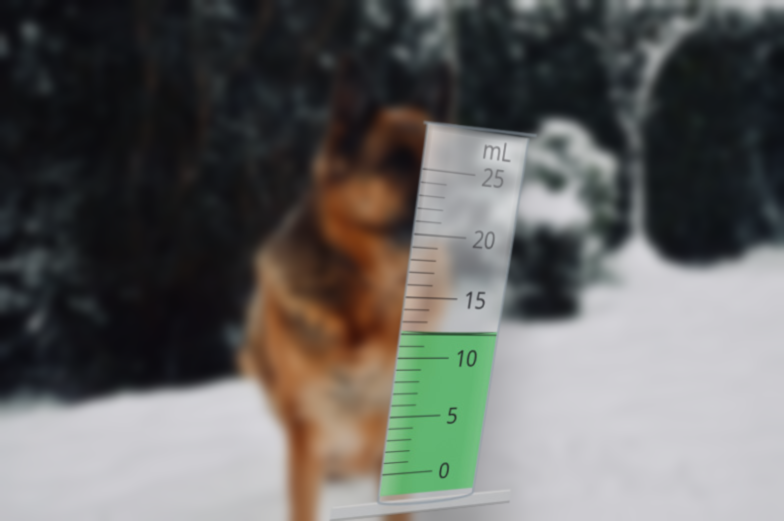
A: 12 mL
